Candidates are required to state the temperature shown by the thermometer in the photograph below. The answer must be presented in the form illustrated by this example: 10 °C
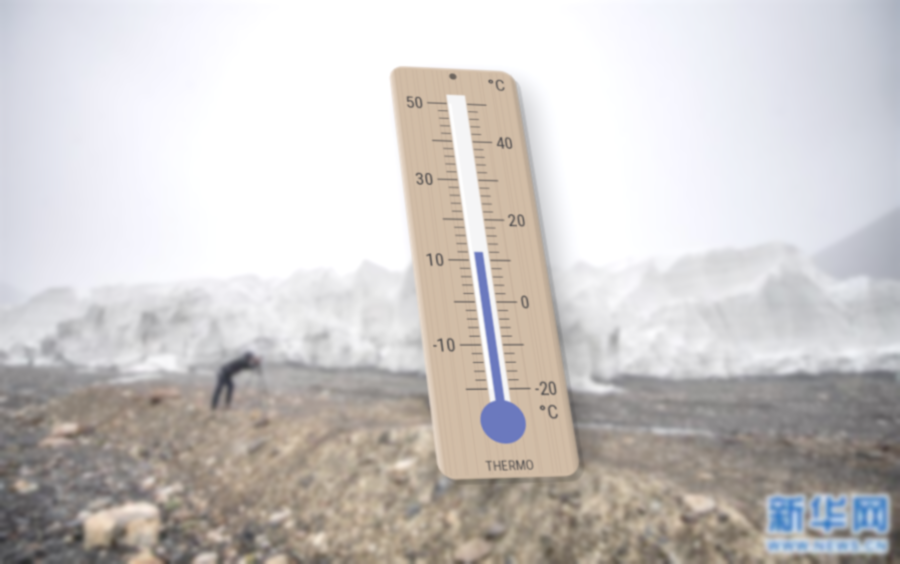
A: 12 °C
